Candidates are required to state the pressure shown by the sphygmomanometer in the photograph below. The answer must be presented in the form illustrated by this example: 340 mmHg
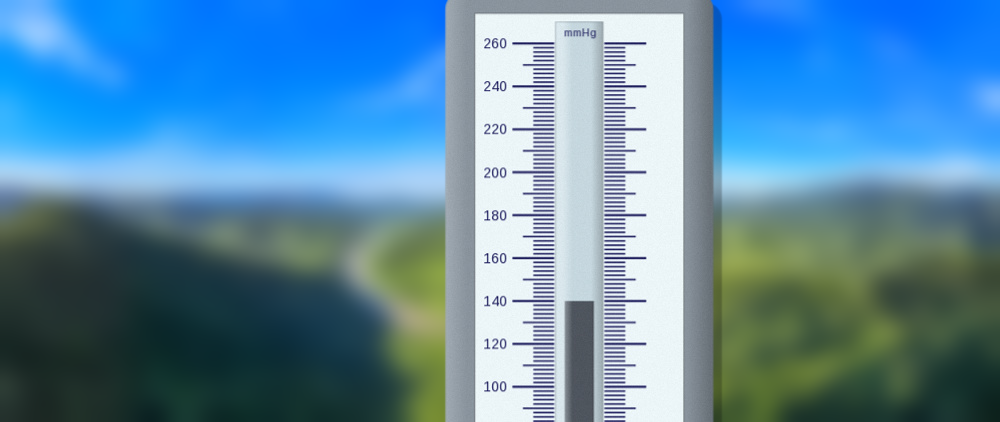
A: 140 mmHg
